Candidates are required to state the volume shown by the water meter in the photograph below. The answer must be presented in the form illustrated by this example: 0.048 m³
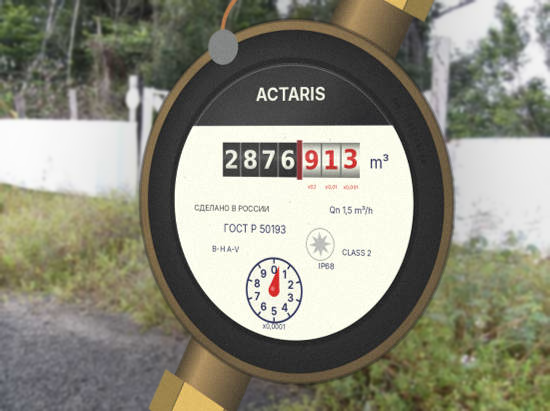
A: 2876.9130 m³
